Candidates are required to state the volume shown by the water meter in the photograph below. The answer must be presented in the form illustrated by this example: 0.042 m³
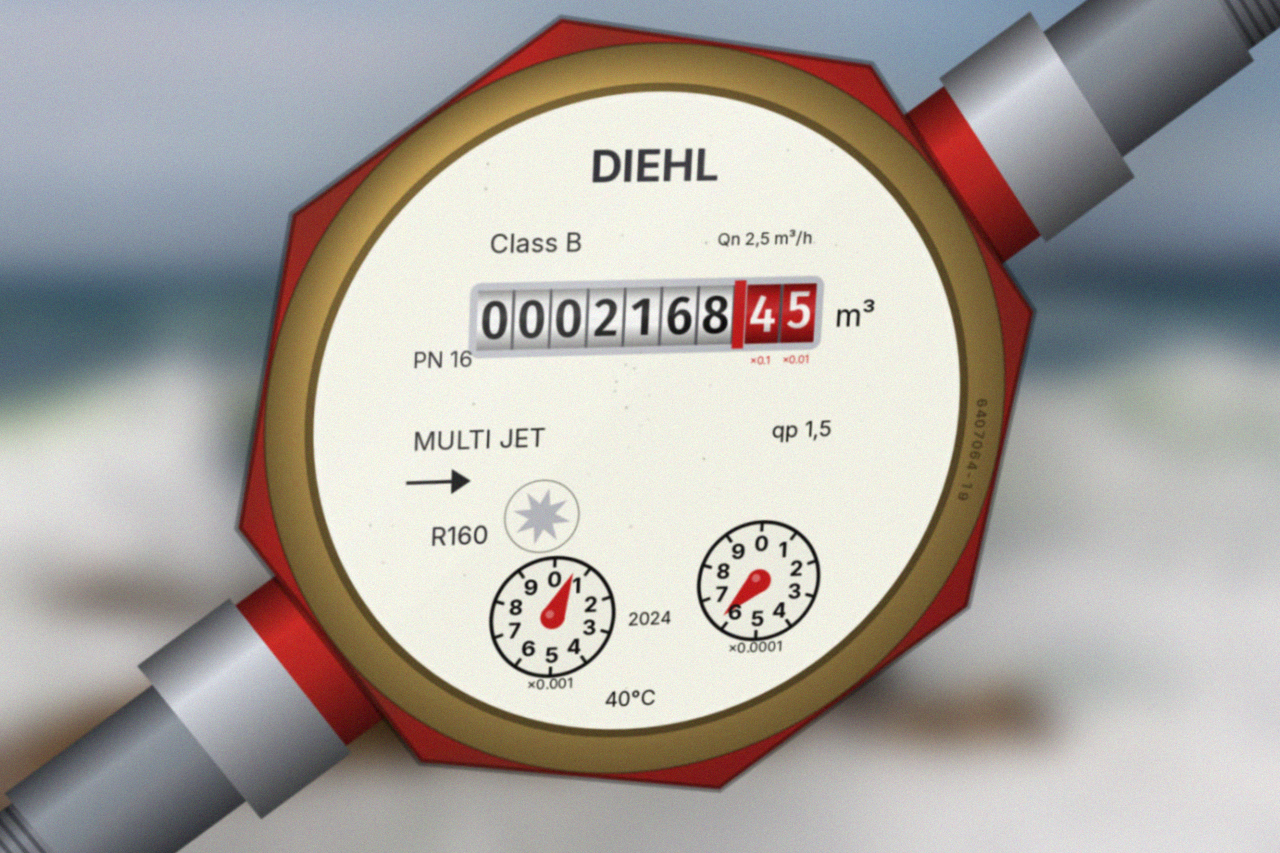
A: 2168.4506 m³
